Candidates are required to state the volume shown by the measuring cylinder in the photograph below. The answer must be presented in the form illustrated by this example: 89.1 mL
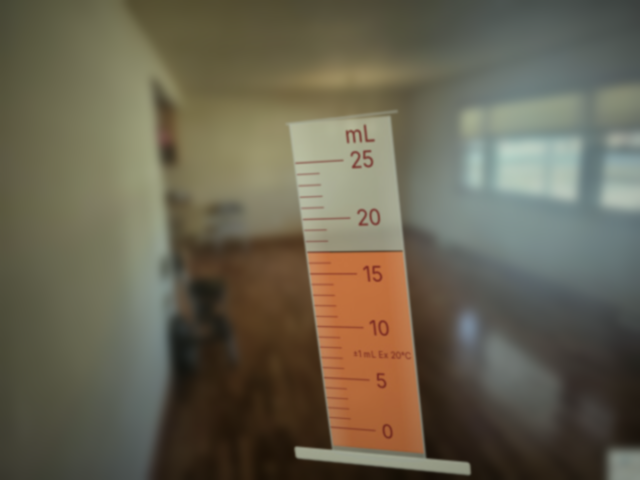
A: 17 mL
